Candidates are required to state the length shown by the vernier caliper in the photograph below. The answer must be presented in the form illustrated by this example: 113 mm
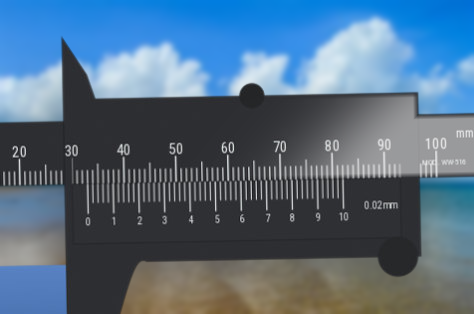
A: 33.0 mm
